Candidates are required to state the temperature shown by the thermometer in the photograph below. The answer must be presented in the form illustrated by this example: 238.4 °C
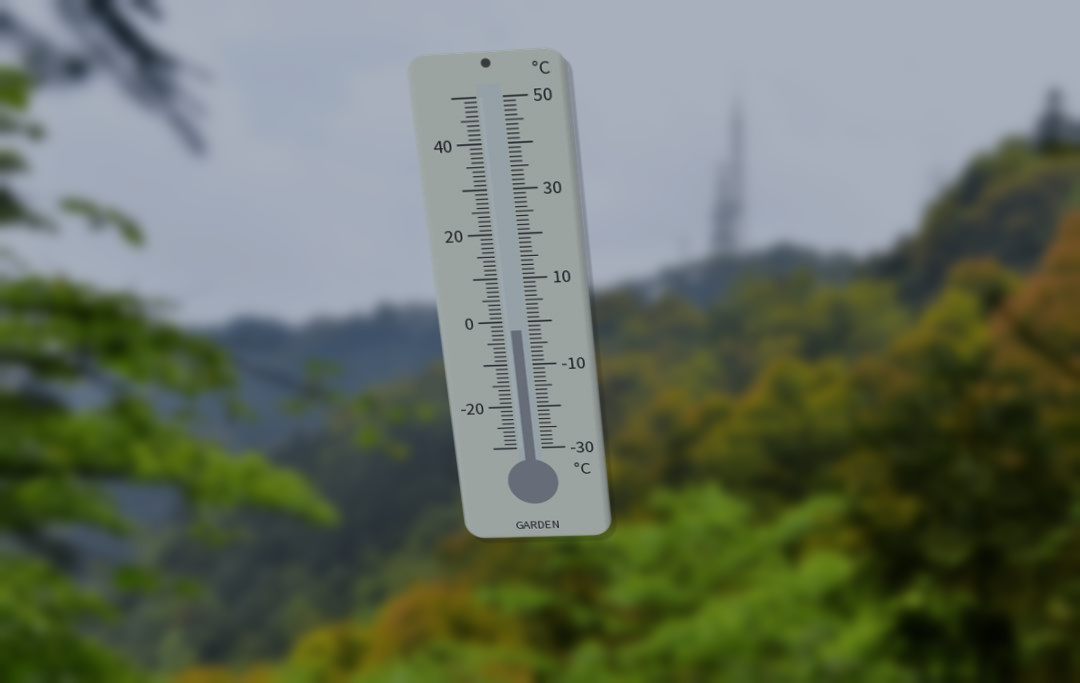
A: -2 °C
